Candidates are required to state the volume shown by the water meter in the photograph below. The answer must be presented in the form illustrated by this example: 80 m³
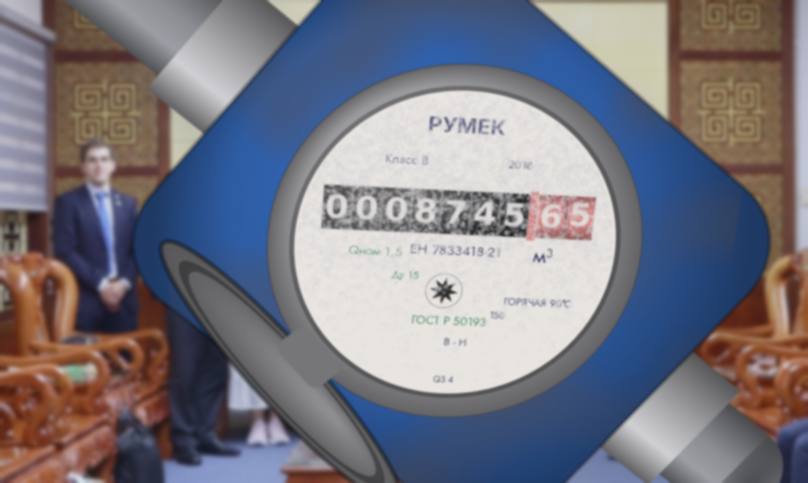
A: 8745.65 m³
